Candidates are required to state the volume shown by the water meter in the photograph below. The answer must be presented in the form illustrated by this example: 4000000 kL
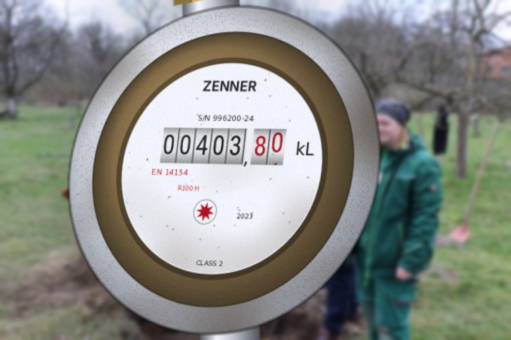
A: 403.80 kL
